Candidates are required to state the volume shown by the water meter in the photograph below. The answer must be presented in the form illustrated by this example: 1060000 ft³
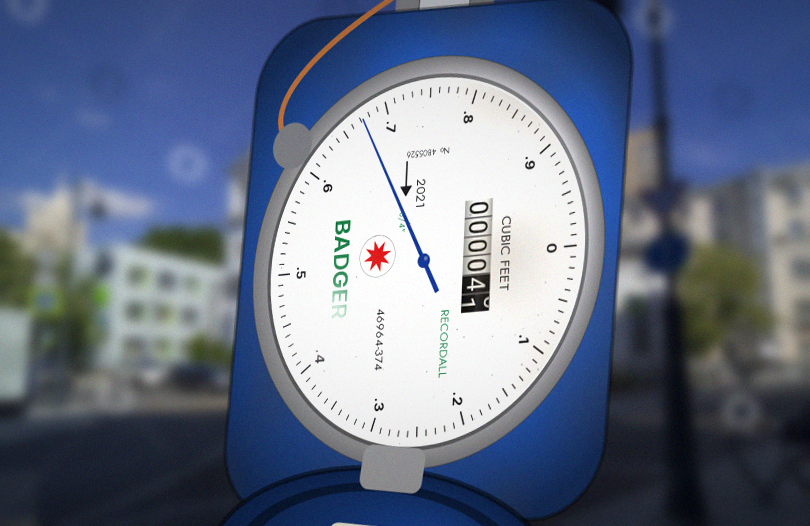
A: 40.67 ft³
